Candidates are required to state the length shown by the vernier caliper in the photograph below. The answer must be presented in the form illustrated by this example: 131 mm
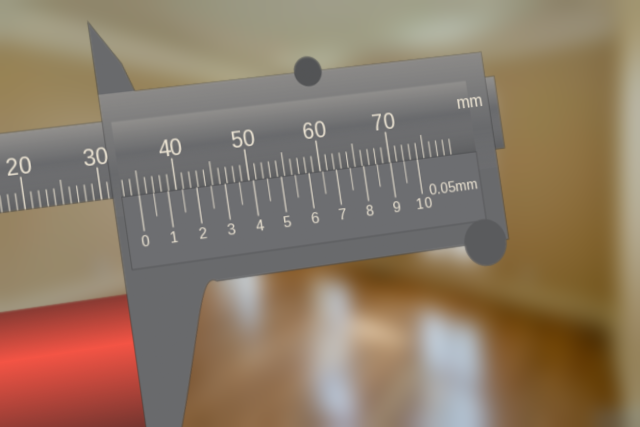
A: 35.0 mm
